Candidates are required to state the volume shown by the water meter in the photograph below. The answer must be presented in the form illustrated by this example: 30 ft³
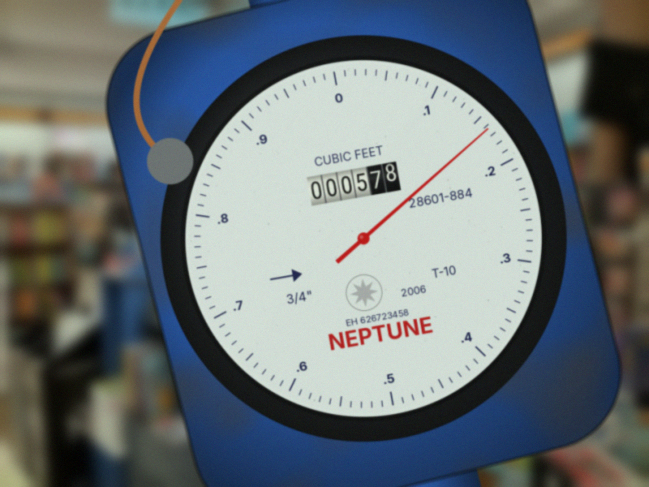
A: 578.16 ft³
